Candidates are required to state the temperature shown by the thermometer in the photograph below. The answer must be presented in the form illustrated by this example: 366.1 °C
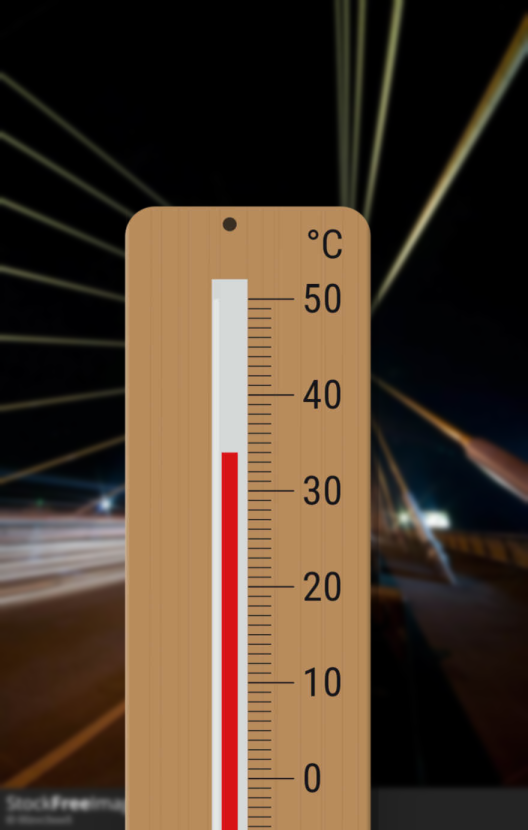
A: 34 °C
